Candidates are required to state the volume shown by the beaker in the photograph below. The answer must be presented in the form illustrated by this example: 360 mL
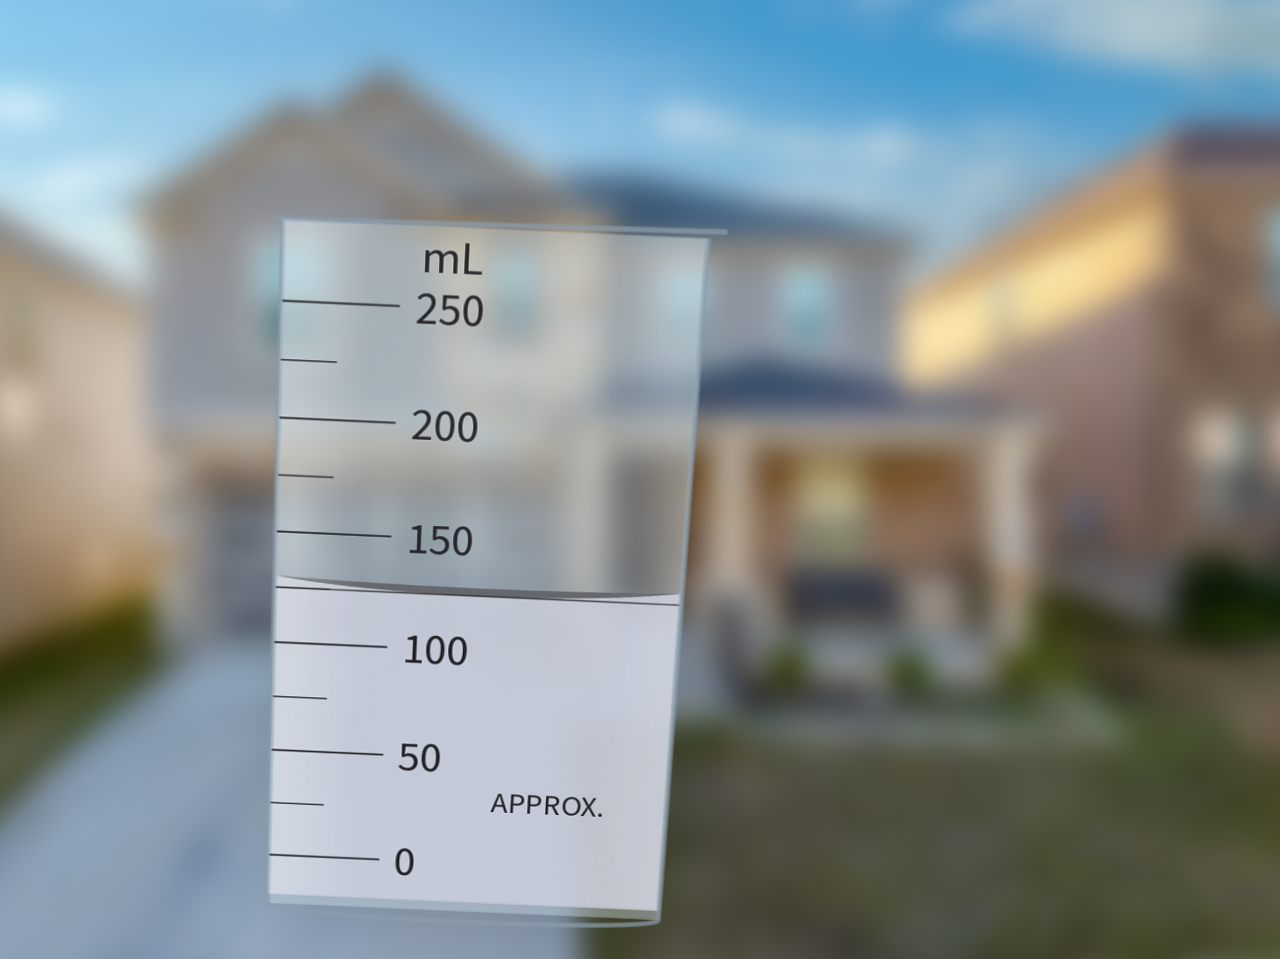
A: 125 mL
